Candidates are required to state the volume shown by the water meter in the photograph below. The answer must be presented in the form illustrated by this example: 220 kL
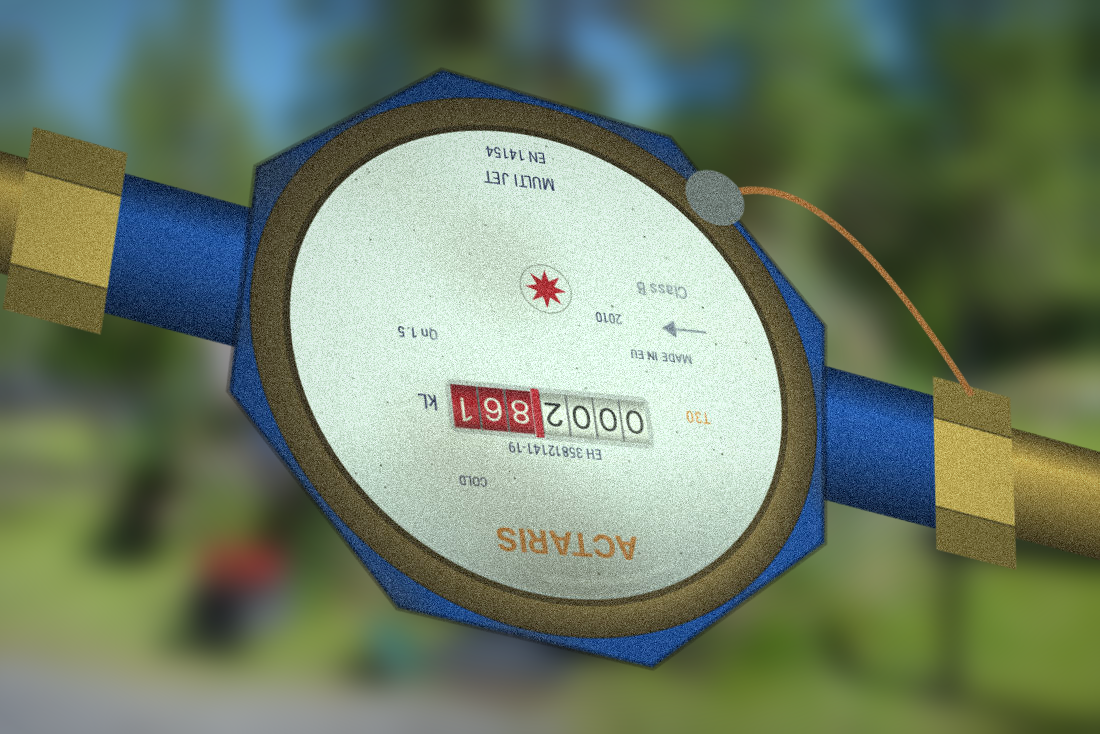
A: 2.861 kL
